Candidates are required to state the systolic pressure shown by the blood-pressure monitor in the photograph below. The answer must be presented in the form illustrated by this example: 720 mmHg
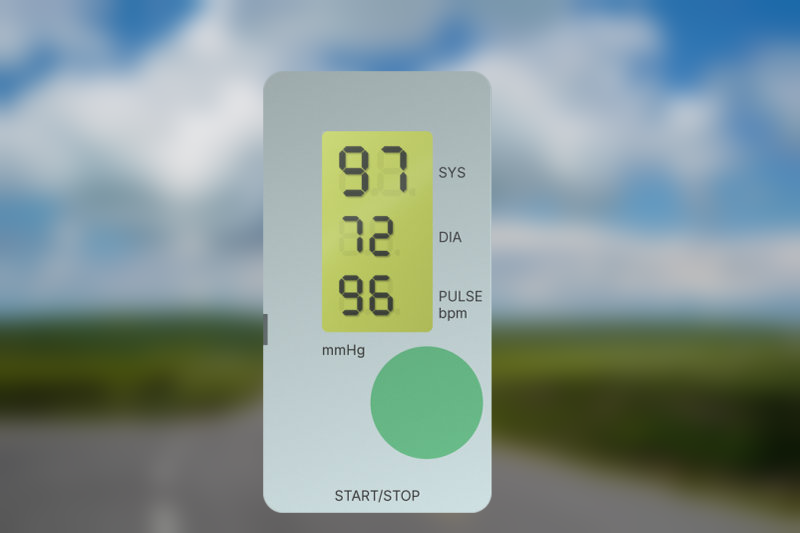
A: 97 mmHg
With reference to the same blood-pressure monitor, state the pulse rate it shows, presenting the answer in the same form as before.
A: 96 bpm
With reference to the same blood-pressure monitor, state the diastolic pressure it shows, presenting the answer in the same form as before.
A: 72 mmHg
